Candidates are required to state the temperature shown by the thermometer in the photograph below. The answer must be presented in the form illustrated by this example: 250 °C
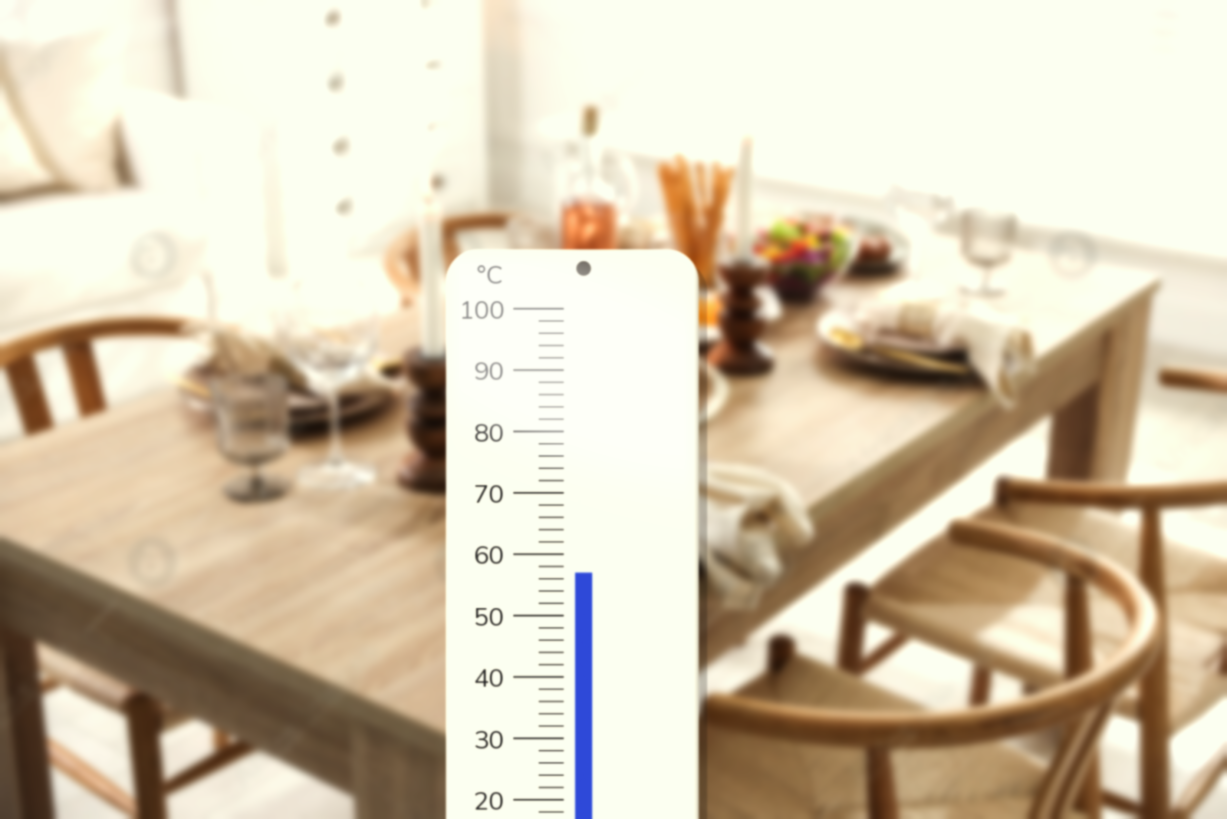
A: 57 °C
